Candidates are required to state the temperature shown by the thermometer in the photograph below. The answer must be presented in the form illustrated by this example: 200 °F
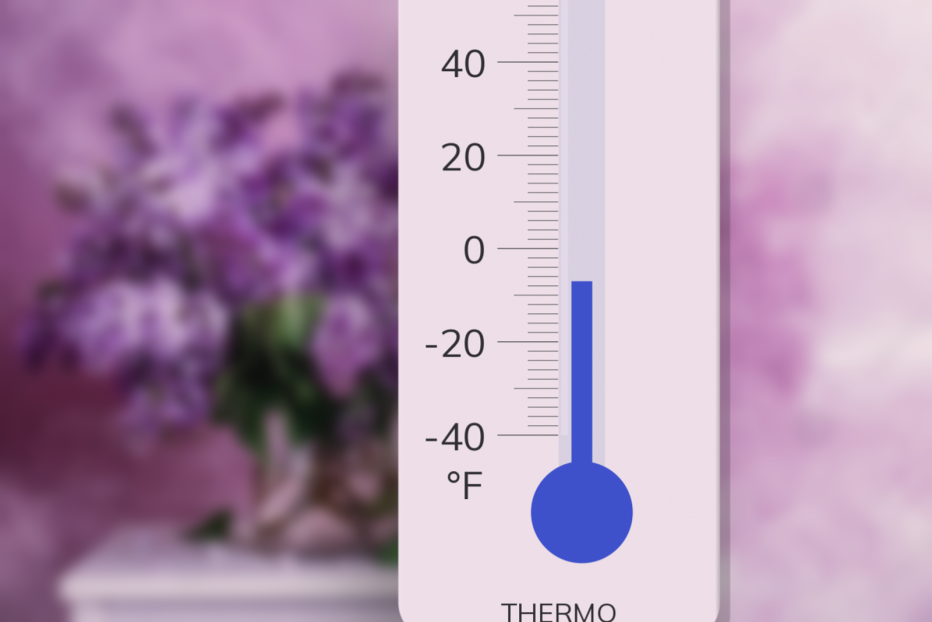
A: -7 °F
